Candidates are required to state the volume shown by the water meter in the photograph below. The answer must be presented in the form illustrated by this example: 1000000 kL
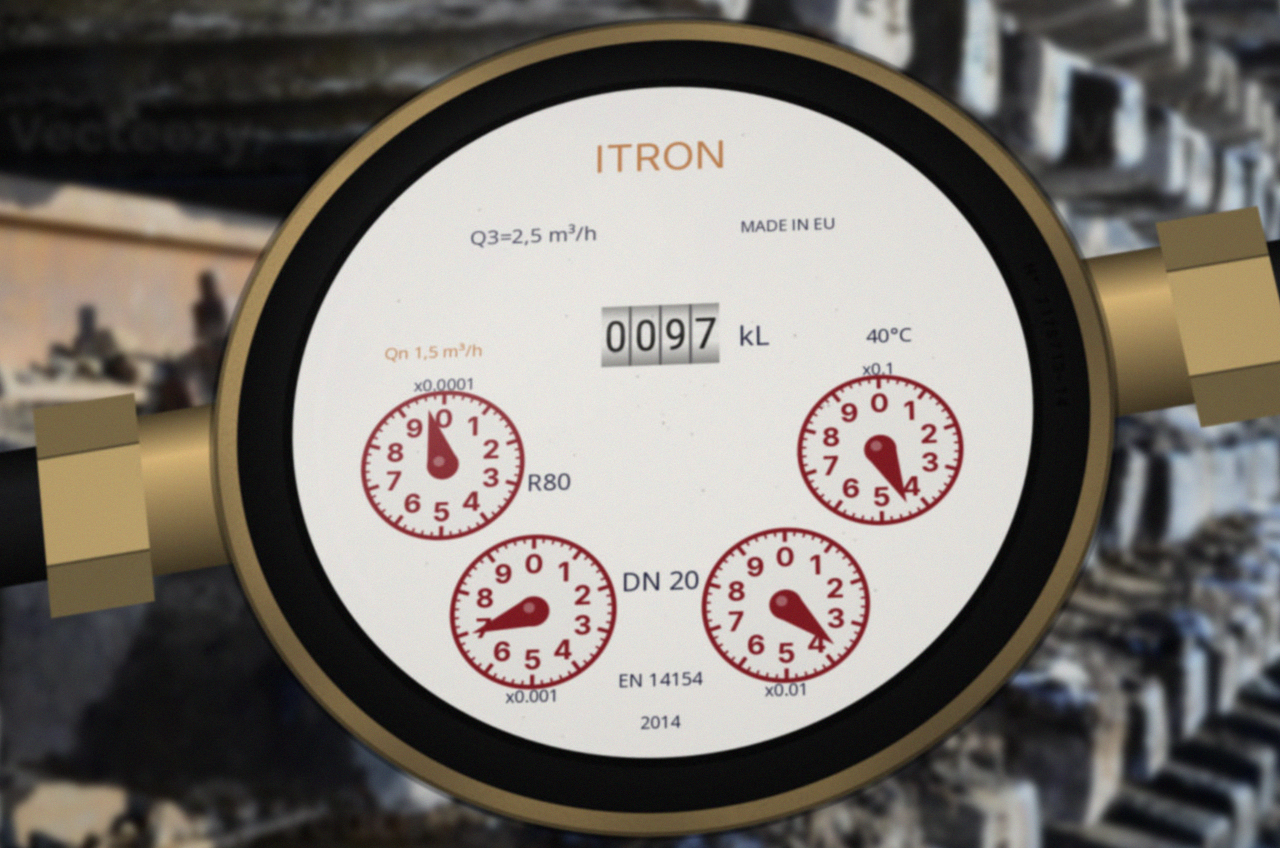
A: 97.4369 kL
